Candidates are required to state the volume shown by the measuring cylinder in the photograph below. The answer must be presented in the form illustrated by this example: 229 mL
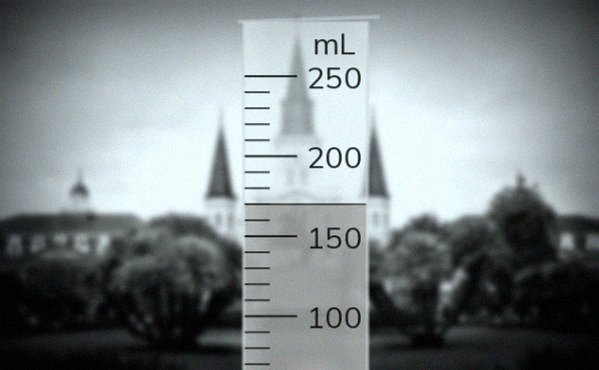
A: 170 mL
